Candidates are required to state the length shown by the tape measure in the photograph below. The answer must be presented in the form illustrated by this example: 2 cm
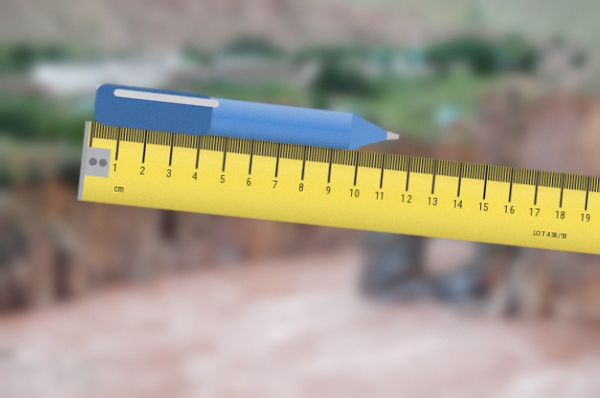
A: 11.5 cm
